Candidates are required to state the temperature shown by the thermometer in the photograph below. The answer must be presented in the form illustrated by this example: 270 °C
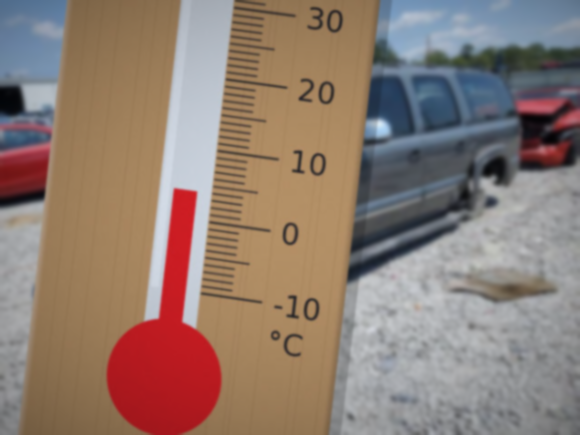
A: 4 °C
